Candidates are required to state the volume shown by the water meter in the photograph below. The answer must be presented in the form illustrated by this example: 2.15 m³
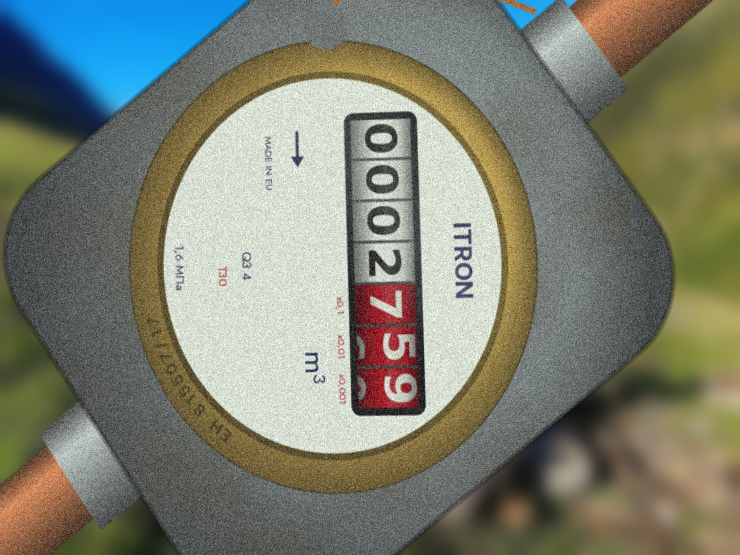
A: 2.759 m³
